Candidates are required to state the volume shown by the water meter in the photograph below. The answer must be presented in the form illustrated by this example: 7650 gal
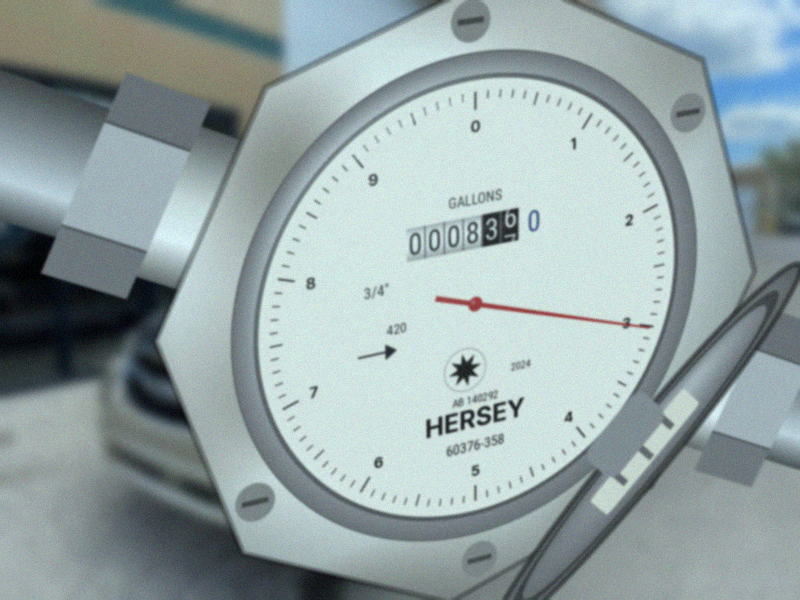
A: 8363.0 gal
